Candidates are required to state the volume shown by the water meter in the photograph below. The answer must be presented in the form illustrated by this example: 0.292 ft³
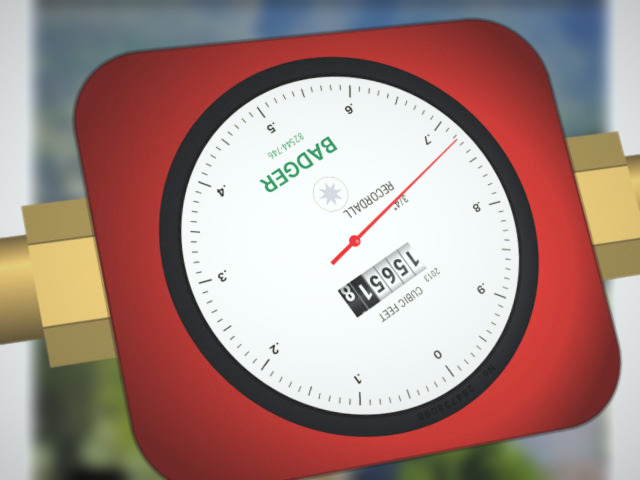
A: 156517.72 ft³
